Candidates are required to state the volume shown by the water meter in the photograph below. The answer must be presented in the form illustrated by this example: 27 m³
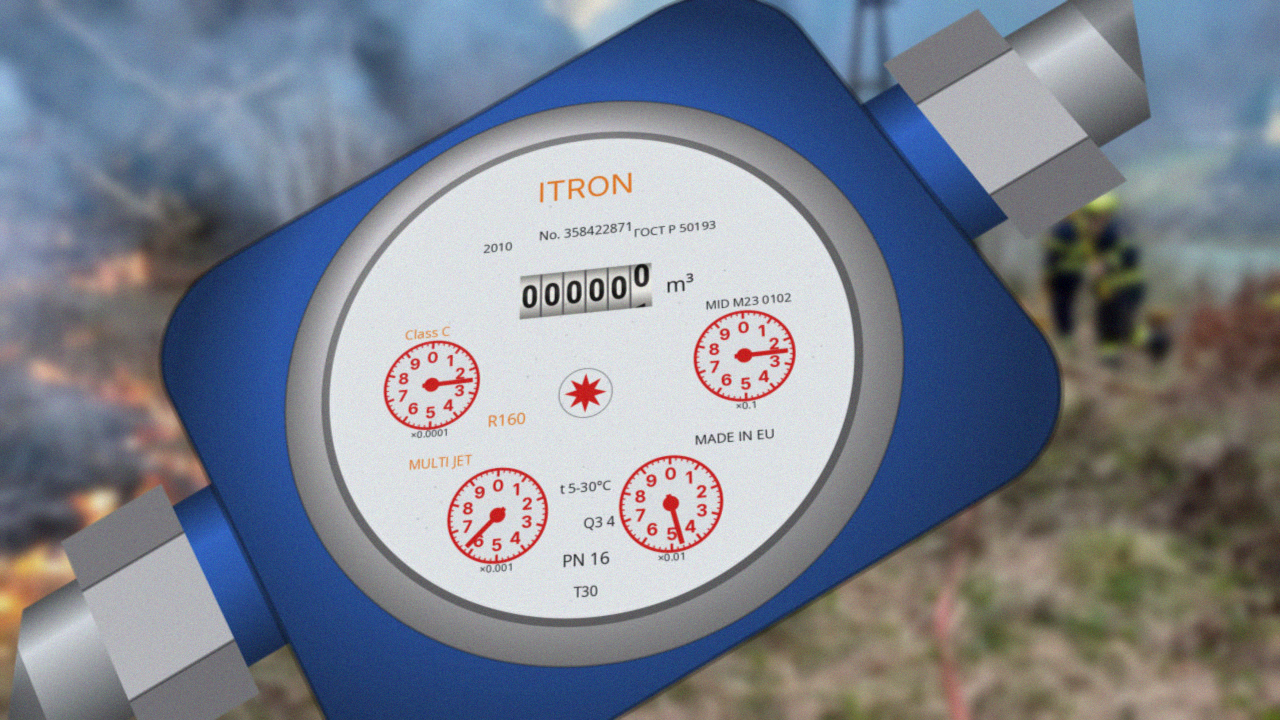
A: 0.2462 m³
